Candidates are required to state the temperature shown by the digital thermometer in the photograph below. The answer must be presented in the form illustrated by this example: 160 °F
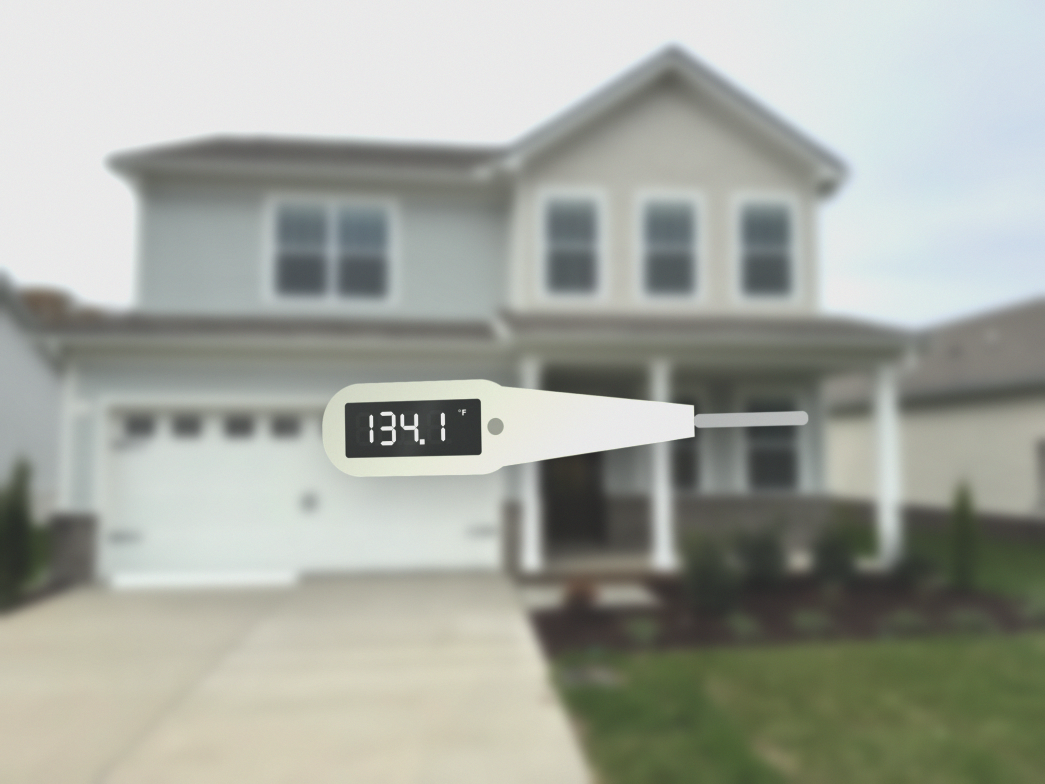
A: 134.1 °F
